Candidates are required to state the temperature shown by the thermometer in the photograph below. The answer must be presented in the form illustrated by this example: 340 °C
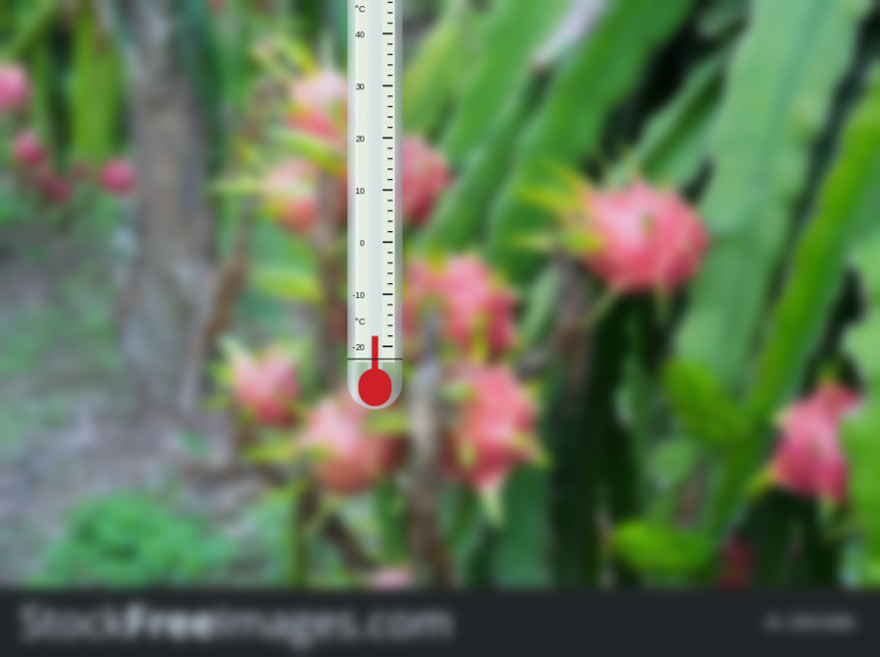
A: -18 °C
